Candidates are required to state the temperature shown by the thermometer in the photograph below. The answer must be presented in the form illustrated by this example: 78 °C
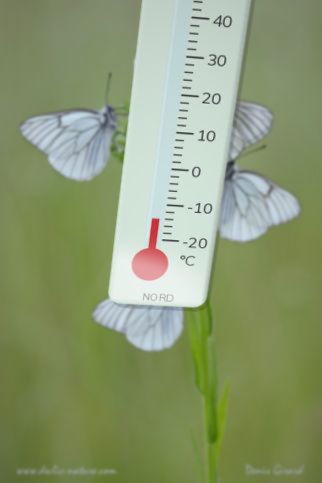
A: -14 °C
